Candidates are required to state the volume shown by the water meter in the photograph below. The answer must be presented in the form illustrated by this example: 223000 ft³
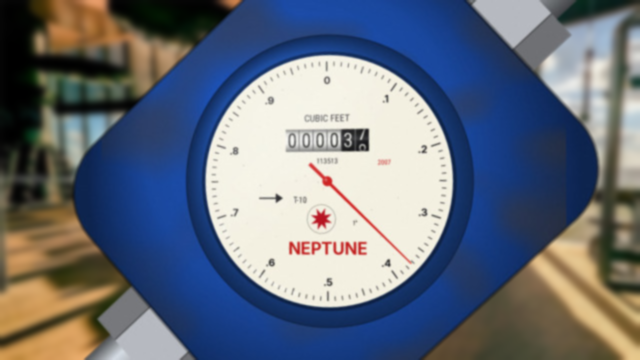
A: 37.37 ft³
